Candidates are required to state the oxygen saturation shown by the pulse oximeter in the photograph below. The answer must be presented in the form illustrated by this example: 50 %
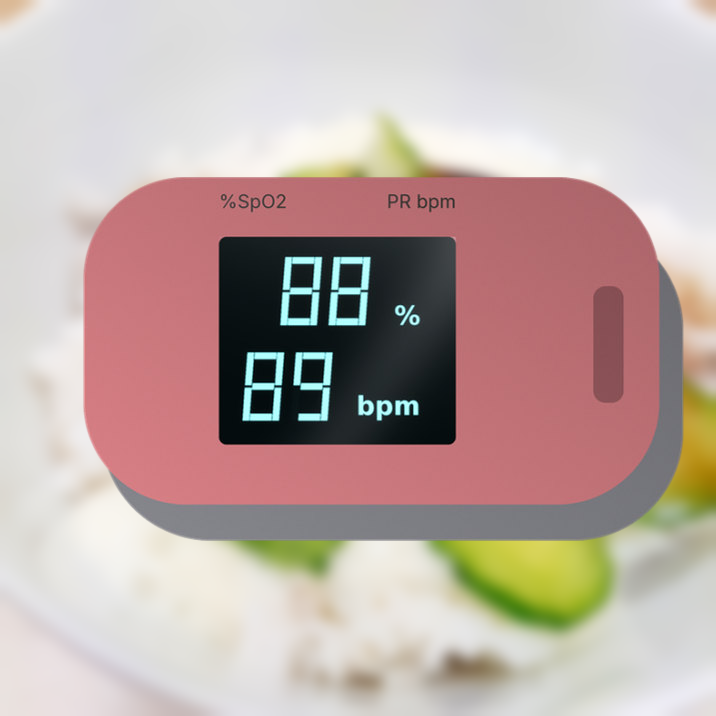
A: 88 %
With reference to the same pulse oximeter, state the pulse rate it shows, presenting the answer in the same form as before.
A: 89 bpm
